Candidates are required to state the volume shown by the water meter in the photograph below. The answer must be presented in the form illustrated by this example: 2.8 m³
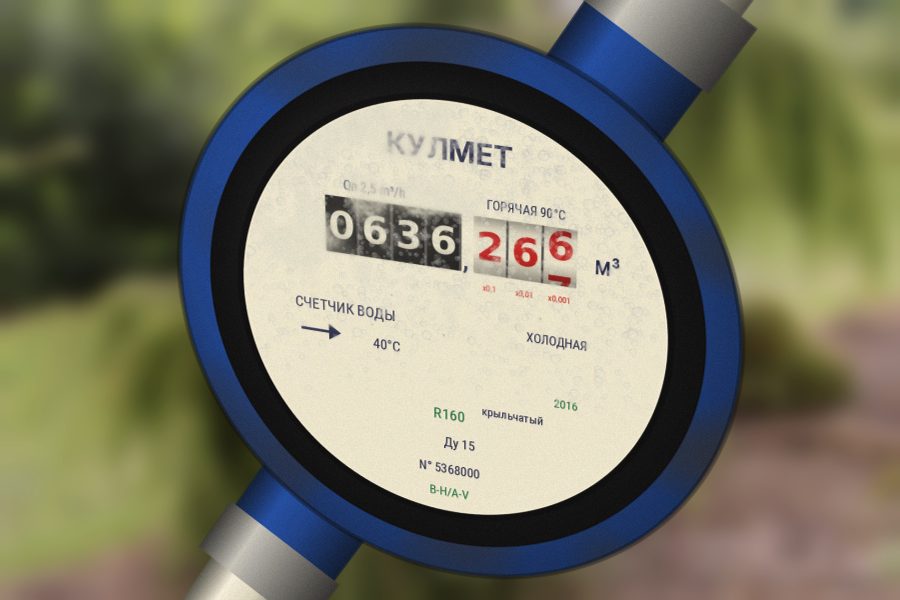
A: 636.266 m³
